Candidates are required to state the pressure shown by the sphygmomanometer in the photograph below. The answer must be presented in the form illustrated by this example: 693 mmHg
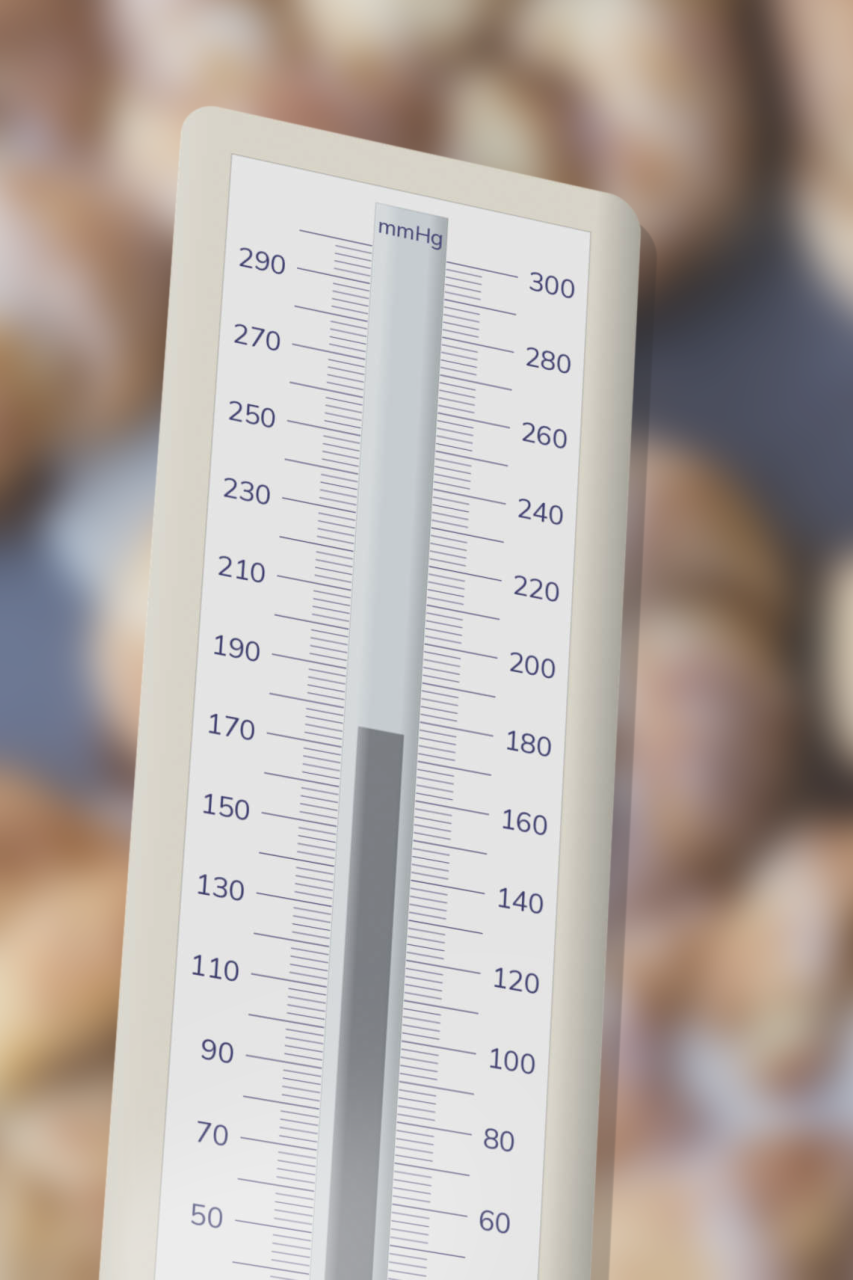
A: 176 mmHg
